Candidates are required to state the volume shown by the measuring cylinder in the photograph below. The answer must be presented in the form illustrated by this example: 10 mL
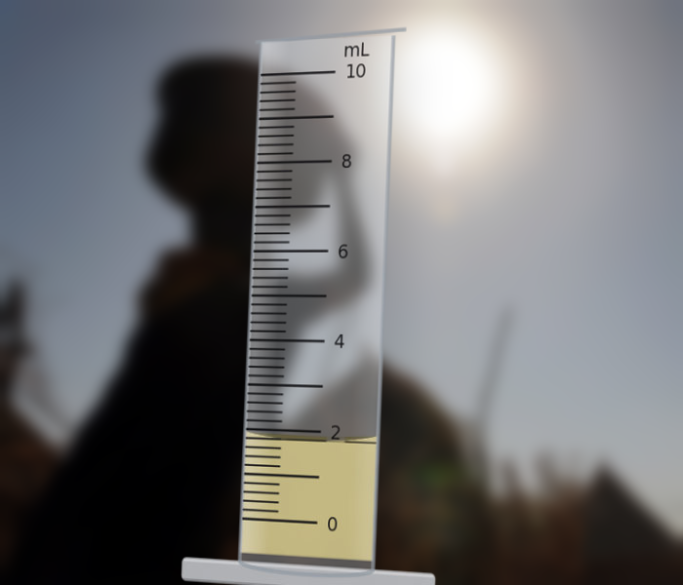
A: 1.8 mL
